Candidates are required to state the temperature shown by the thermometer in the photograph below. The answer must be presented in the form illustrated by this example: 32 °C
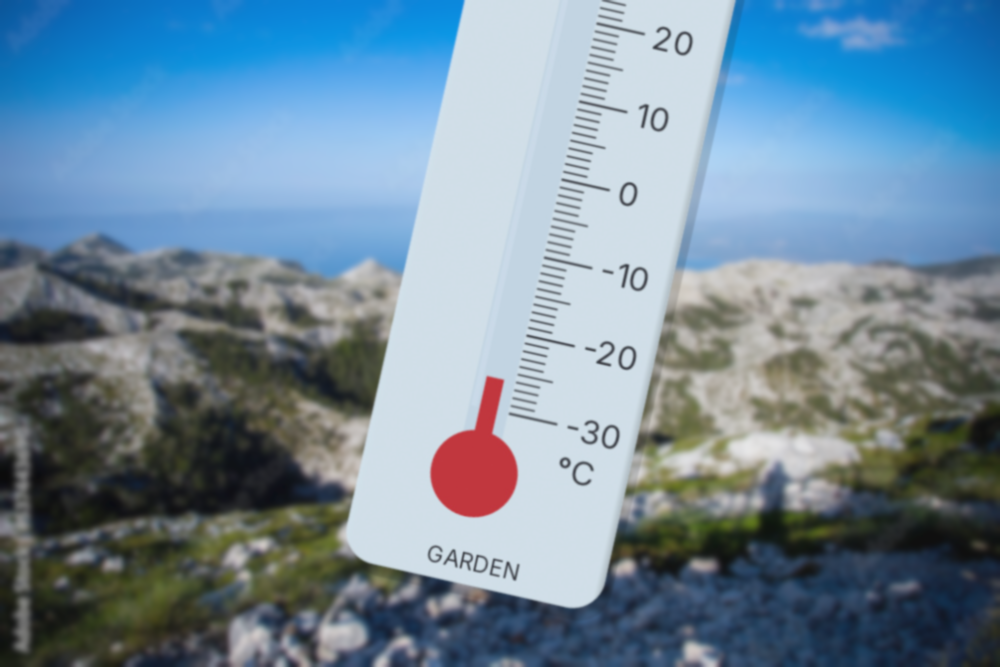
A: -26 °C
